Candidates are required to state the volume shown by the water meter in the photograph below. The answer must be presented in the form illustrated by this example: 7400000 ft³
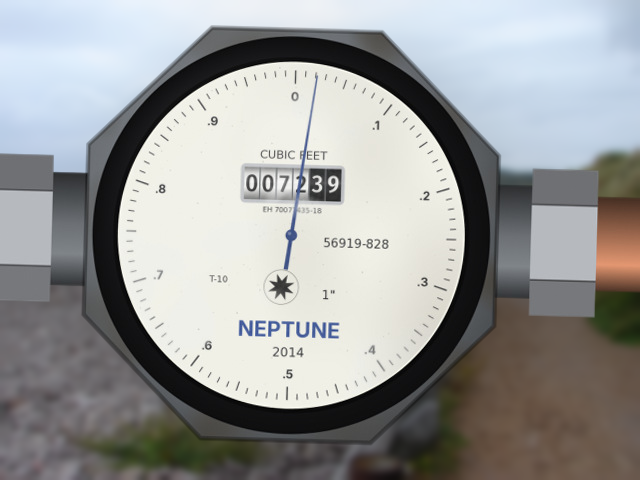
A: 7239.02 ft³
